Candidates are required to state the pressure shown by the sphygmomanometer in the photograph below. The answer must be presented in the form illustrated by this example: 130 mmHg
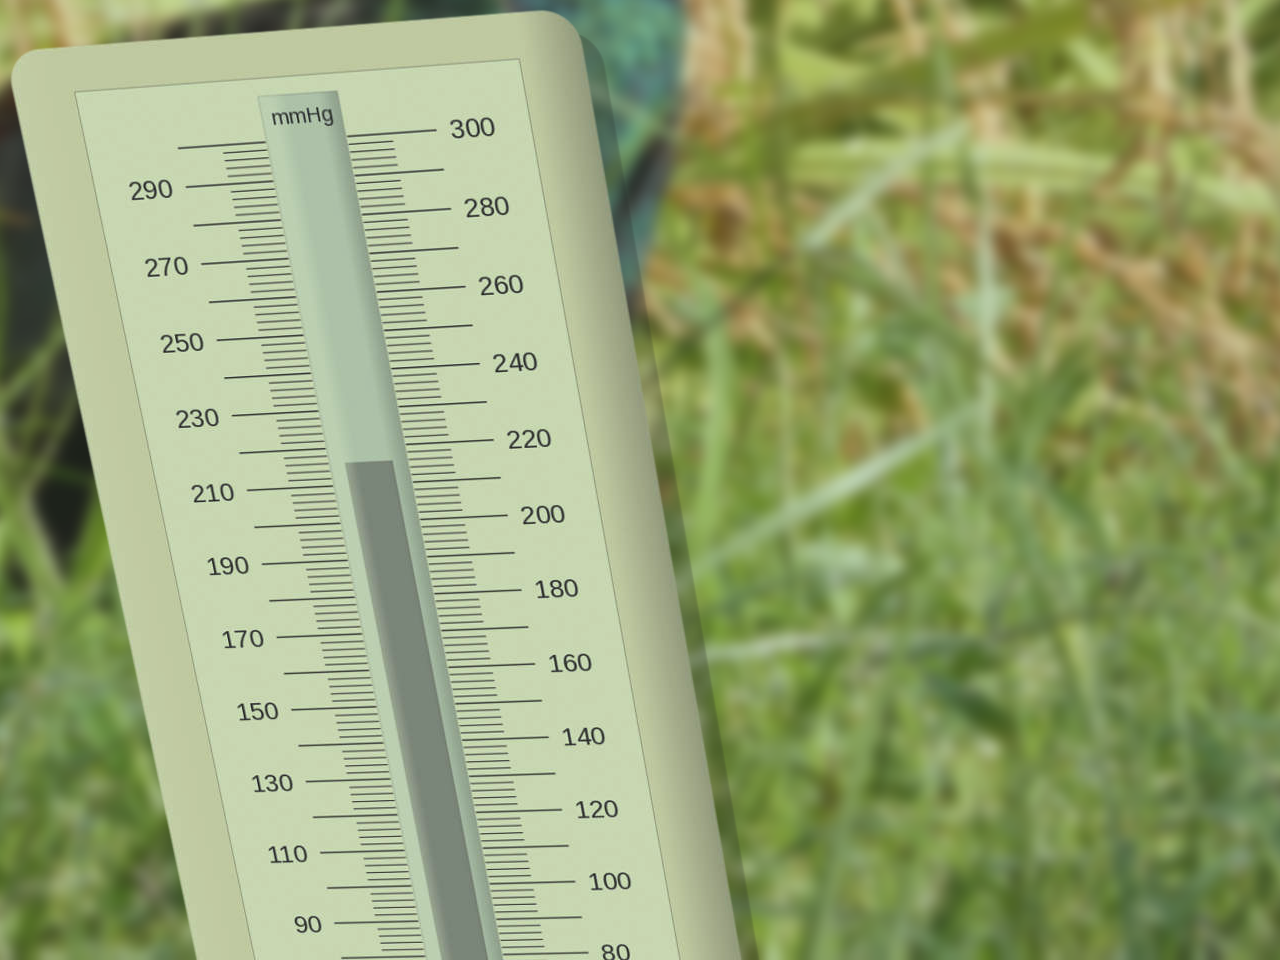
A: 216 mmHg
